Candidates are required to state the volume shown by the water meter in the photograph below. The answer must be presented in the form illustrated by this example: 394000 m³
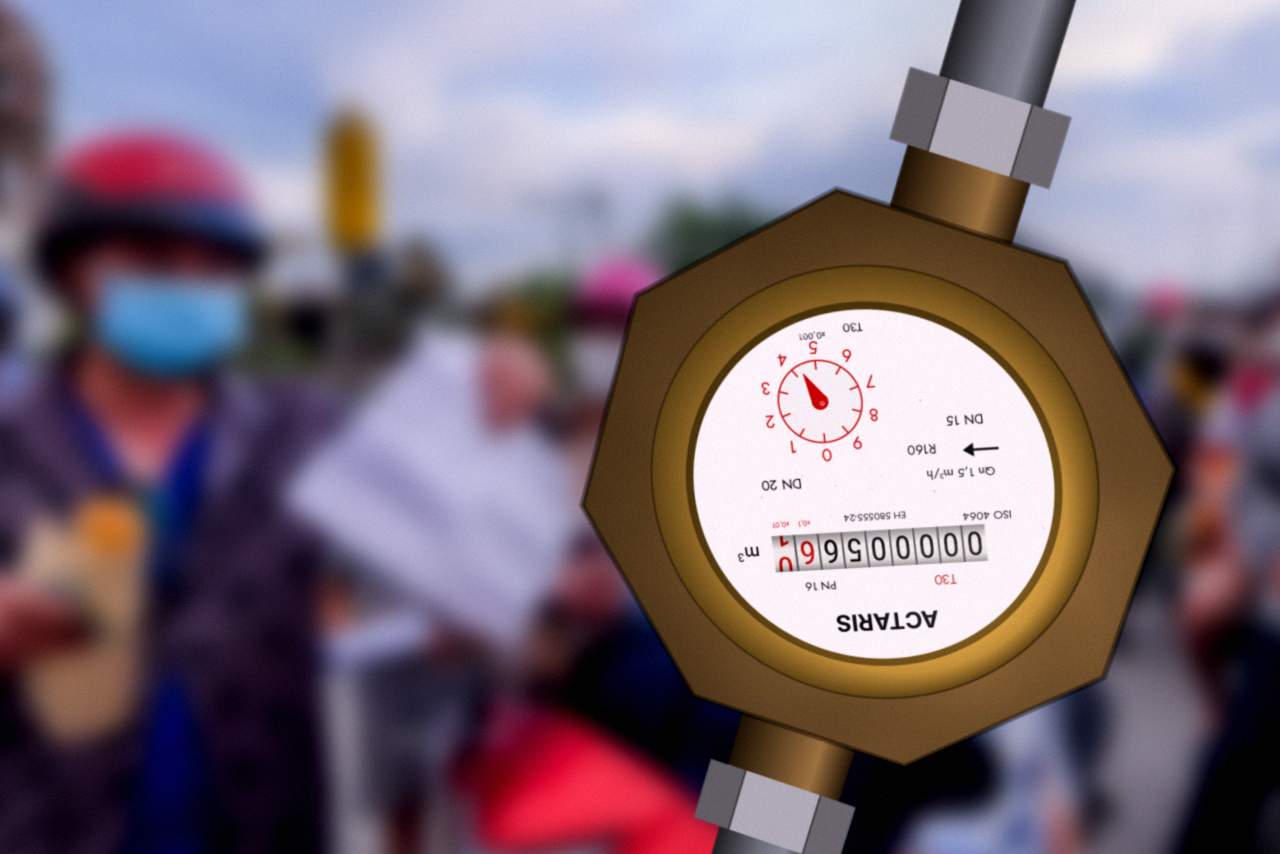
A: 56.604 m³
